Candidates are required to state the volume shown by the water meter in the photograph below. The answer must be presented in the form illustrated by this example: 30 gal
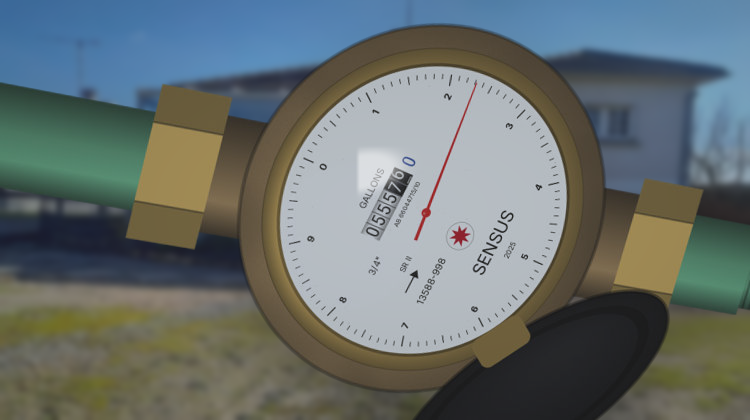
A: 555762.3 gal
